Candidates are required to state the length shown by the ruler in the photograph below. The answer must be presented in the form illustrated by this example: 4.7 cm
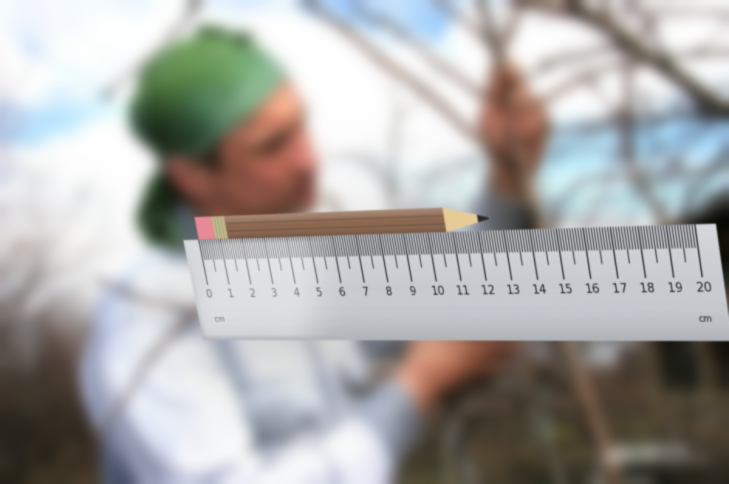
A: 12.5 cm
